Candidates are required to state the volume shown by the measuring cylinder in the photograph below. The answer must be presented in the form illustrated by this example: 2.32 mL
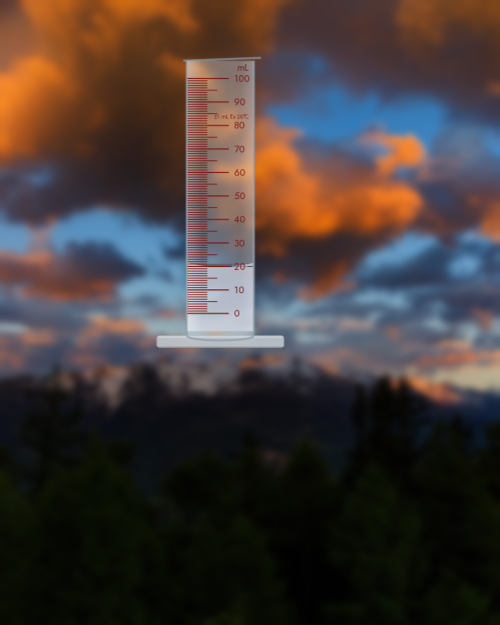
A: 20 mL
